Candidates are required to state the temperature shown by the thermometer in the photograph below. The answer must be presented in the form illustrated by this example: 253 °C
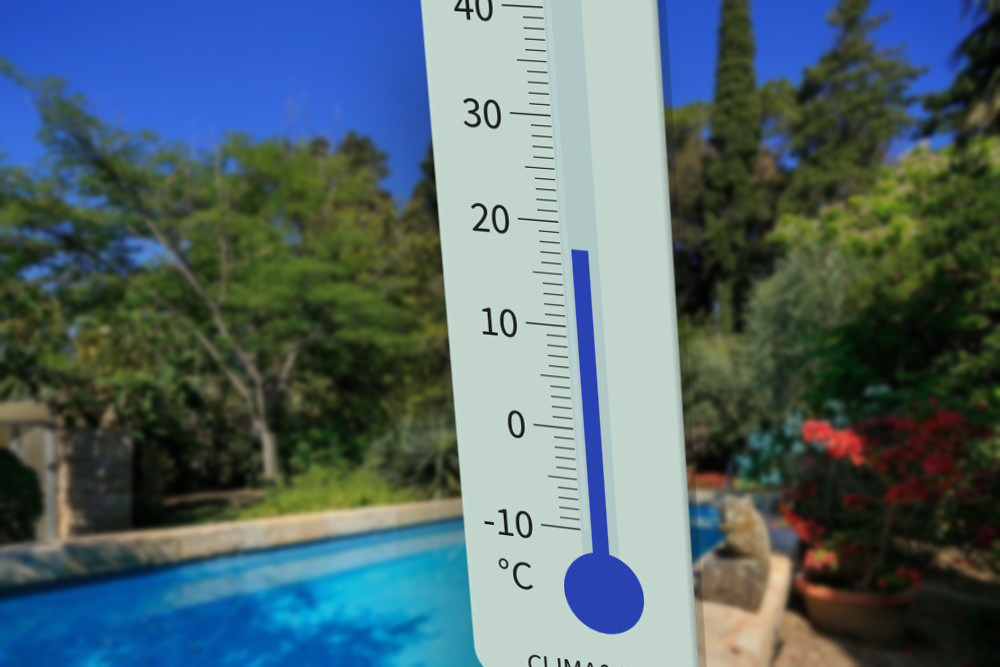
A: 17.5 °C
